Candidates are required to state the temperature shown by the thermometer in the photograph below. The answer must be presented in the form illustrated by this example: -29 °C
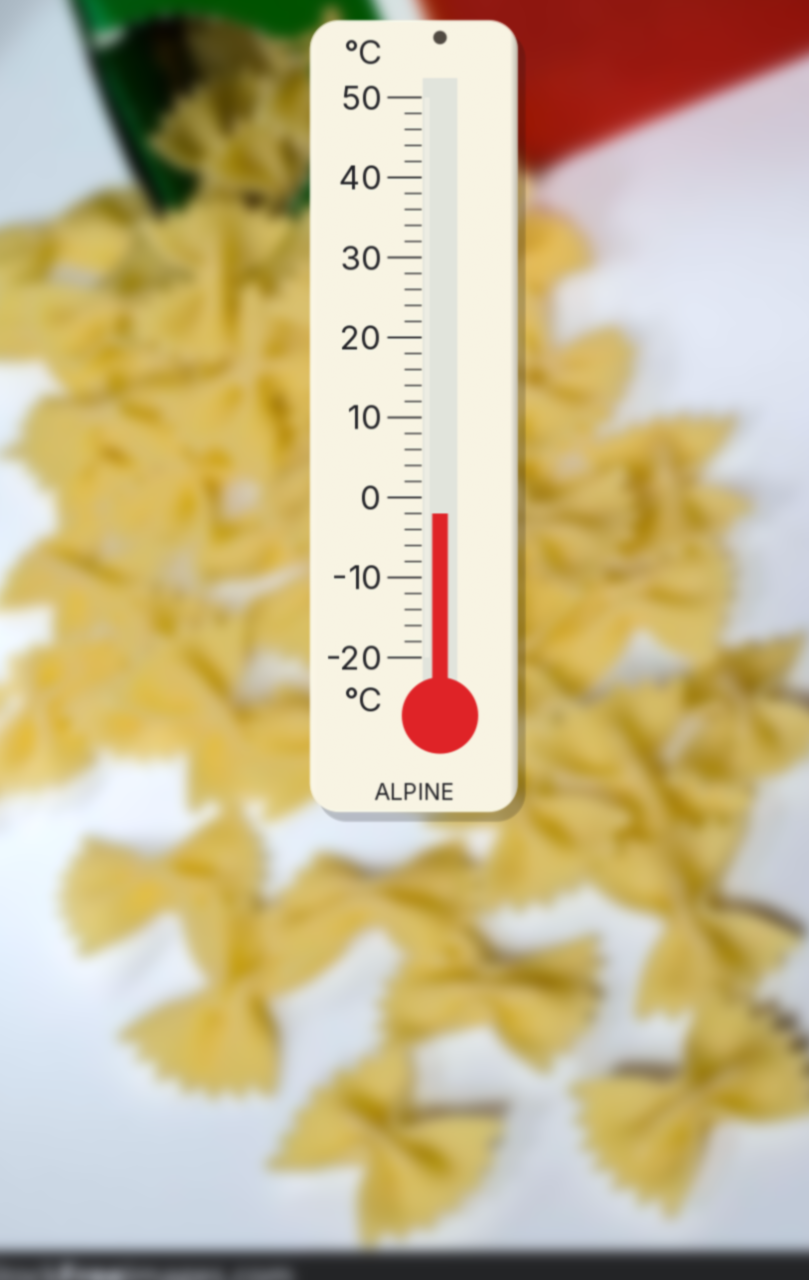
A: -2 °C
